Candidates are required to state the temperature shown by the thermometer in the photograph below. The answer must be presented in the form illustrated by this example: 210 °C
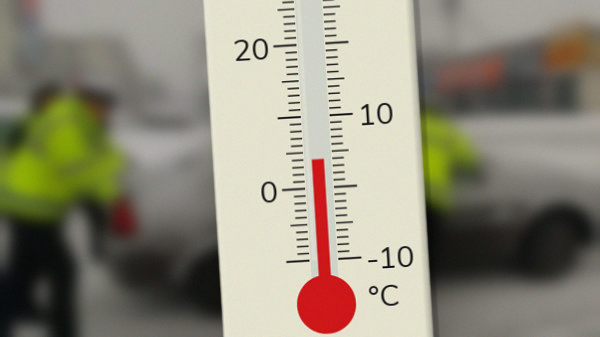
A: 4 °C
